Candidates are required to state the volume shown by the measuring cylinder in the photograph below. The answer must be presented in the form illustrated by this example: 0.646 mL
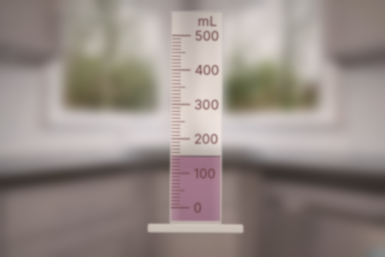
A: 150 mL
